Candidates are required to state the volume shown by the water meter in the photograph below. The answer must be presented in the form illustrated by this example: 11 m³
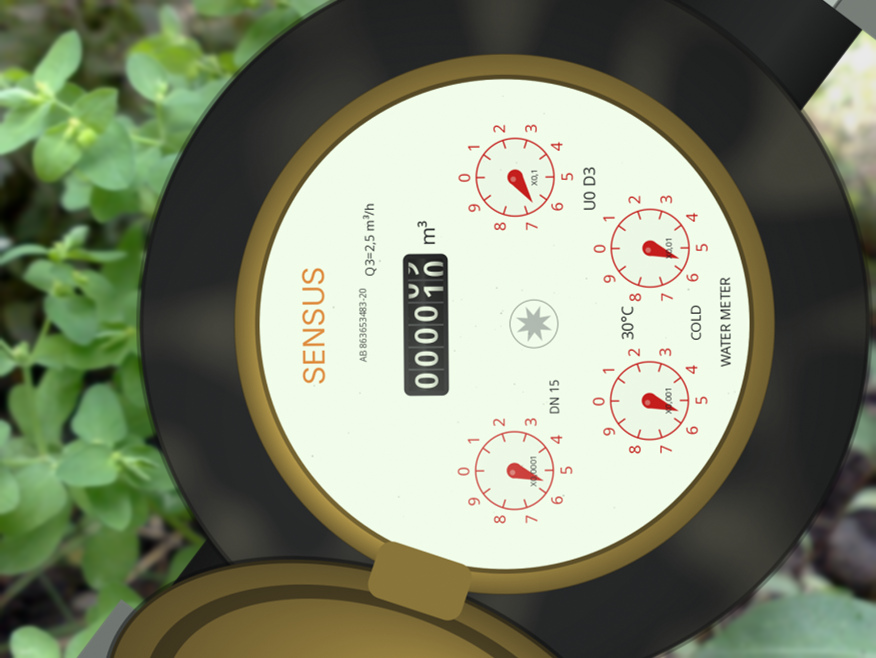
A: 9.6555 m³
